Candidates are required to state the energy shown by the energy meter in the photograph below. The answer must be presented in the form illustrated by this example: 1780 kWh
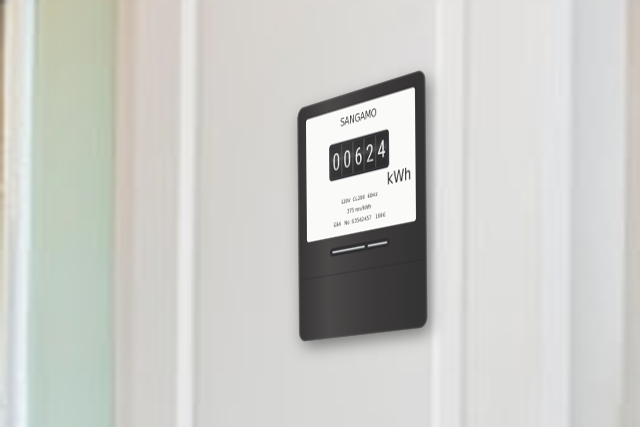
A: 624 kWh
